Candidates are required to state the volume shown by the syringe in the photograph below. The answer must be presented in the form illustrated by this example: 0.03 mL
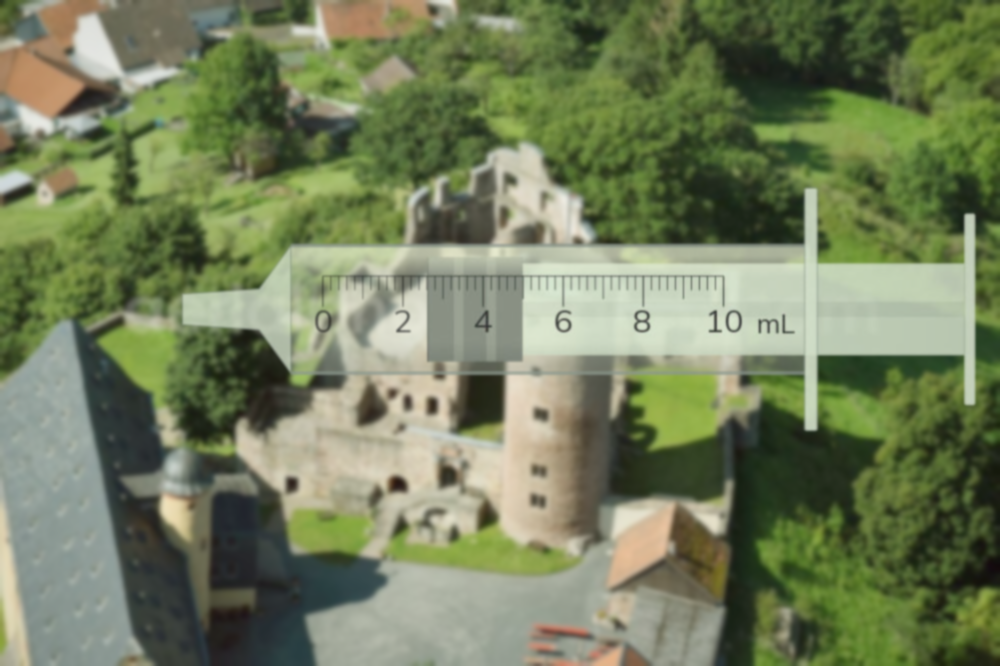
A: 2.6 mL
